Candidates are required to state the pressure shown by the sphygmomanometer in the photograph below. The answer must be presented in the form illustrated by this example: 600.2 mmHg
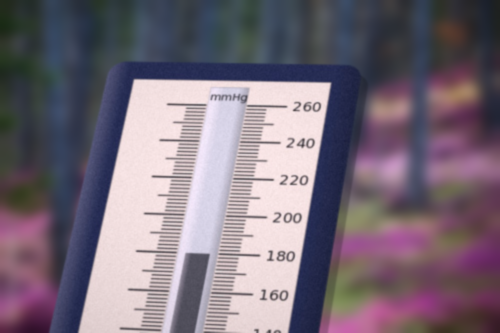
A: 180 mmHg
